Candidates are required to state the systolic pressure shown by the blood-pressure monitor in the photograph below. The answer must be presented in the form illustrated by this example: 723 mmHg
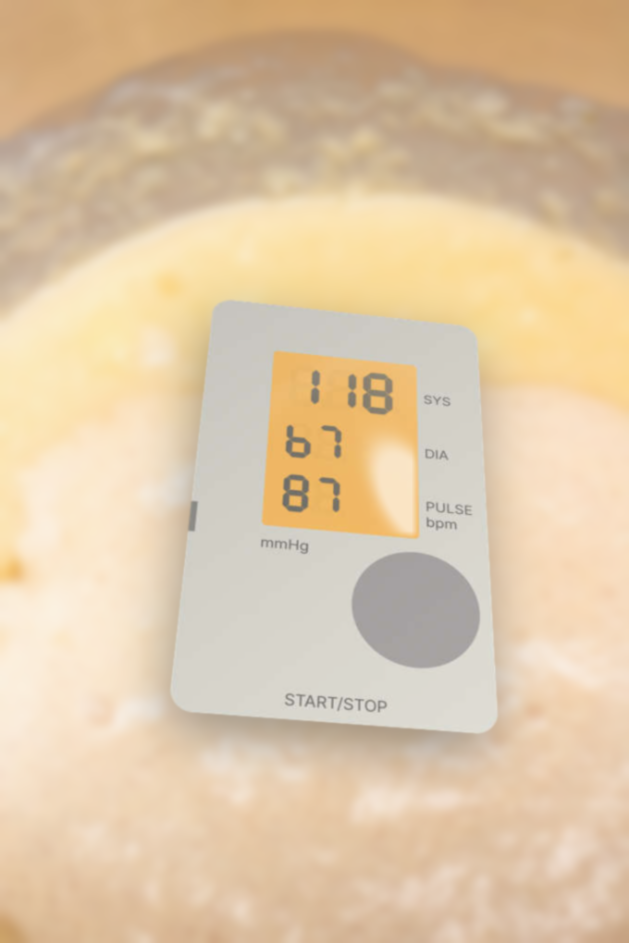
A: 118 mmHg
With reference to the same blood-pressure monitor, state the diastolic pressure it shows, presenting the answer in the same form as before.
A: 67 mmHg
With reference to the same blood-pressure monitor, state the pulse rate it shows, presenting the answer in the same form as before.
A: 87 bpm
